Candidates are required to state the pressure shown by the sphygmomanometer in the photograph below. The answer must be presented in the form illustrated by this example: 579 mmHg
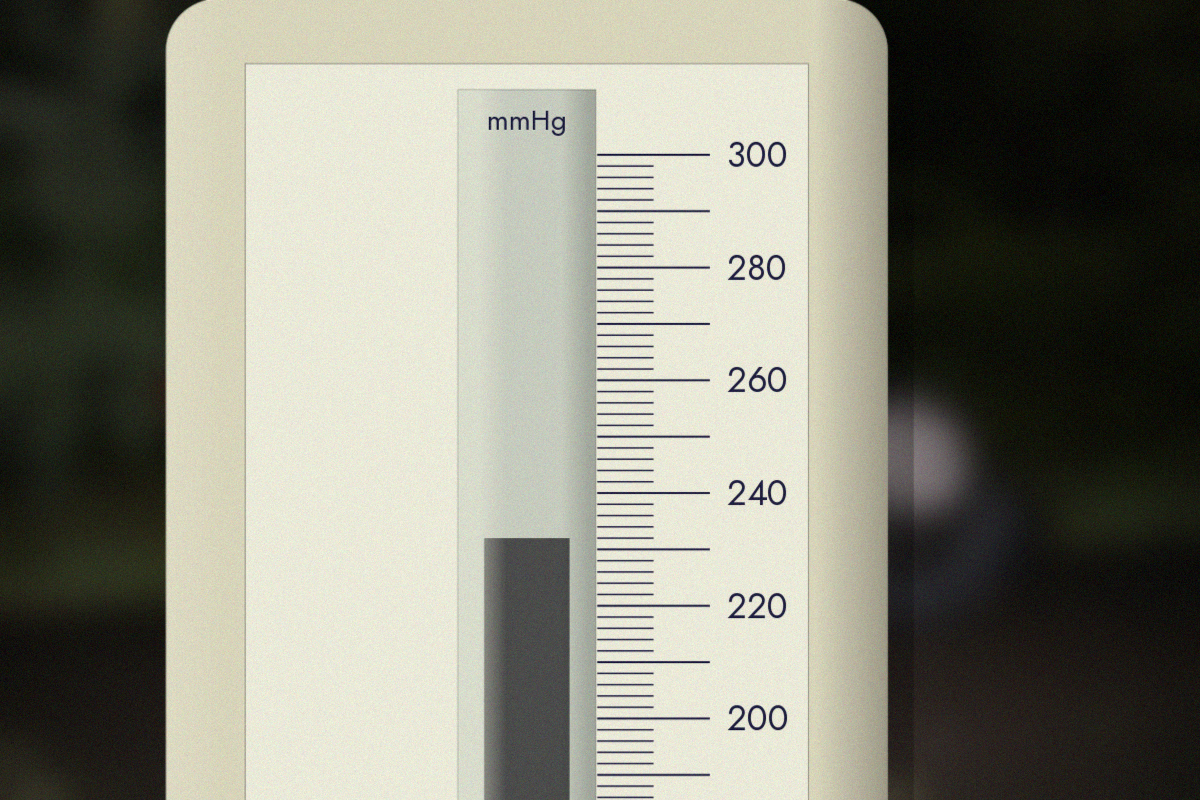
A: 232 mmHg
